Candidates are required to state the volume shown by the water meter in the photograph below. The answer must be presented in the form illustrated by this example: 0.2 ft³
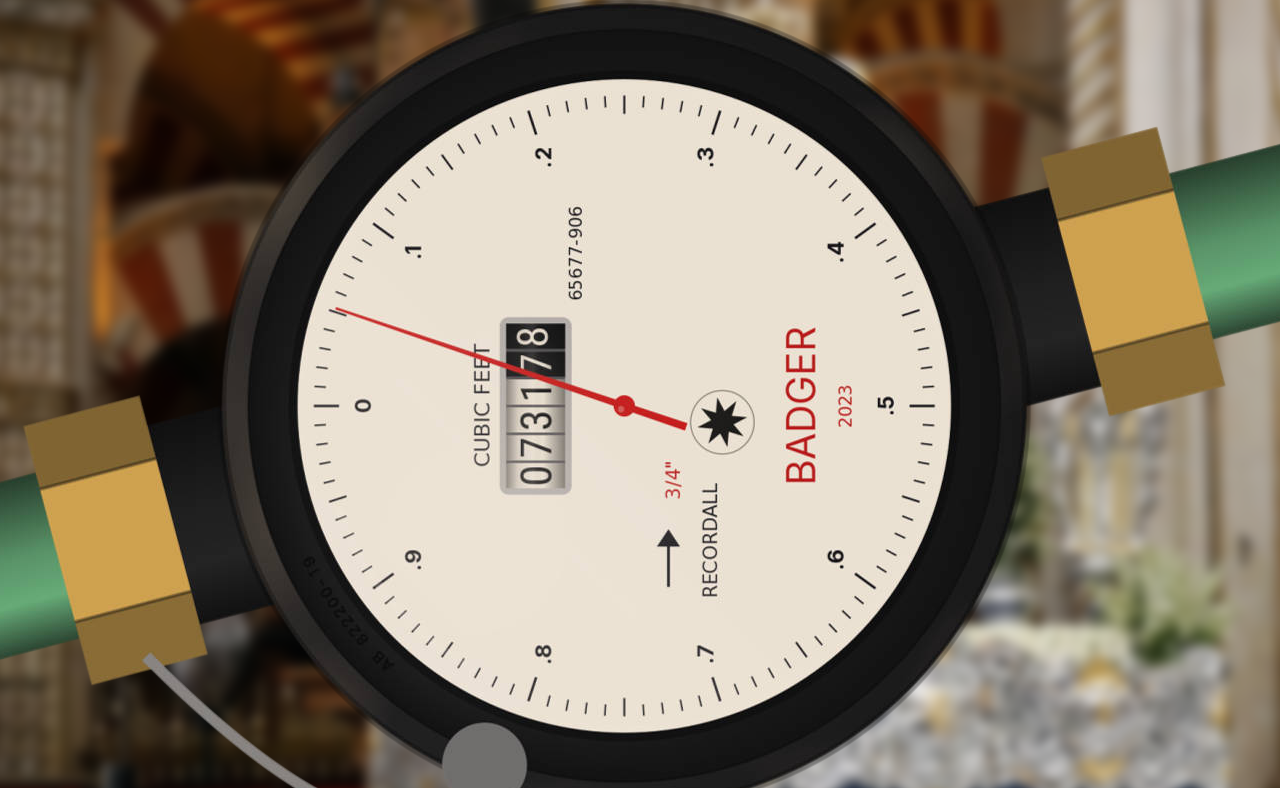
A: 73178.05 ft³
